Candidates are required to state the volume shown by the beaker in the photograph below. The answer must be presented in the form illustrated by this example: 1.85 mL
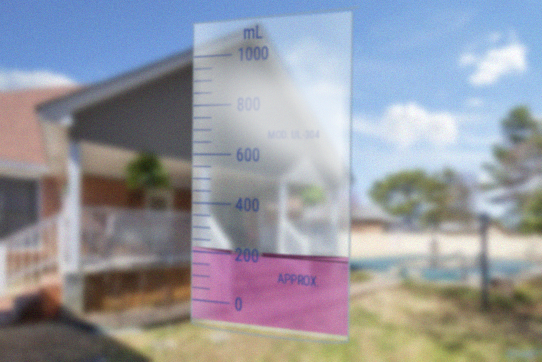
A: 200 mL
